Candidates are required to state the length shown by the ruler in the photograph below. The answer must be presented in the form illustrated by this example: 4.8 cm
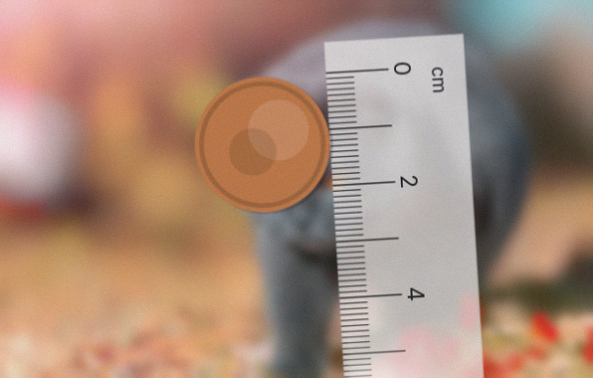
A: 2.4 cm
